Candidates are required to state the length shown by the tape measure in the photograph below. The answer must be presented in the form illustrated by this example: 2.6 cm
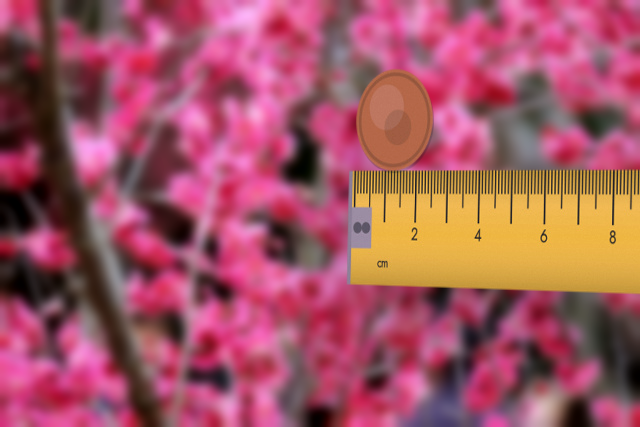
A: 2.5 cm
